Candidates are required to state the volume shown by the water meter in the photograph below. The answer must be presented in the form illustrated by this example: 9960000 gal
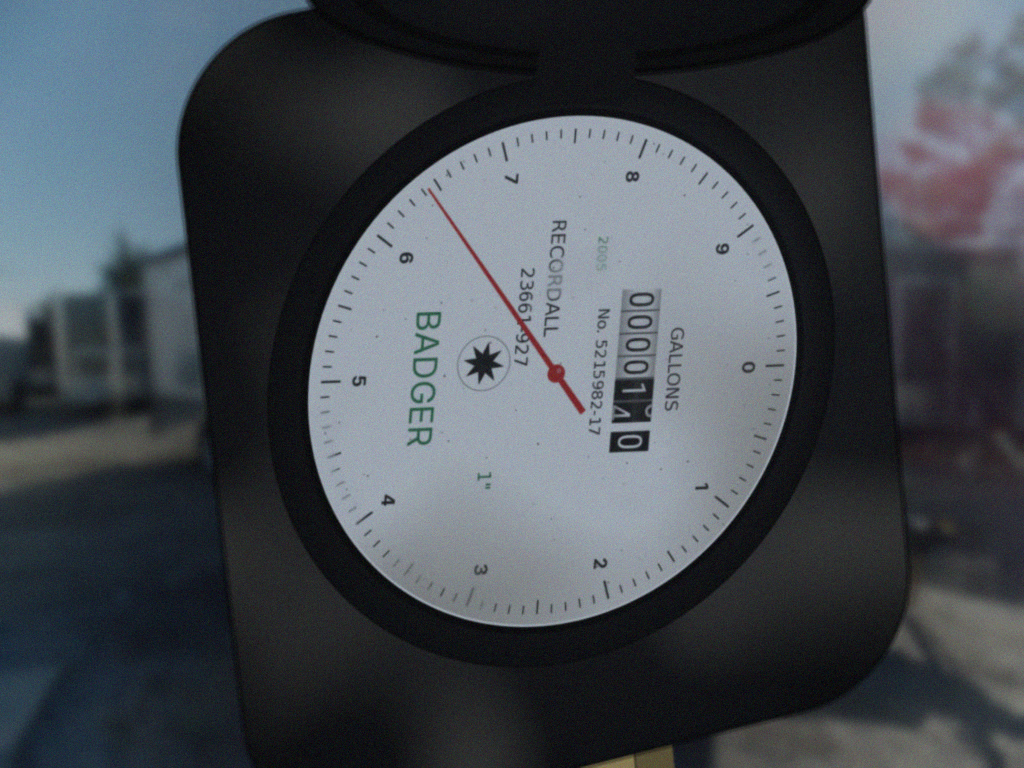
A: 136.4 gal
